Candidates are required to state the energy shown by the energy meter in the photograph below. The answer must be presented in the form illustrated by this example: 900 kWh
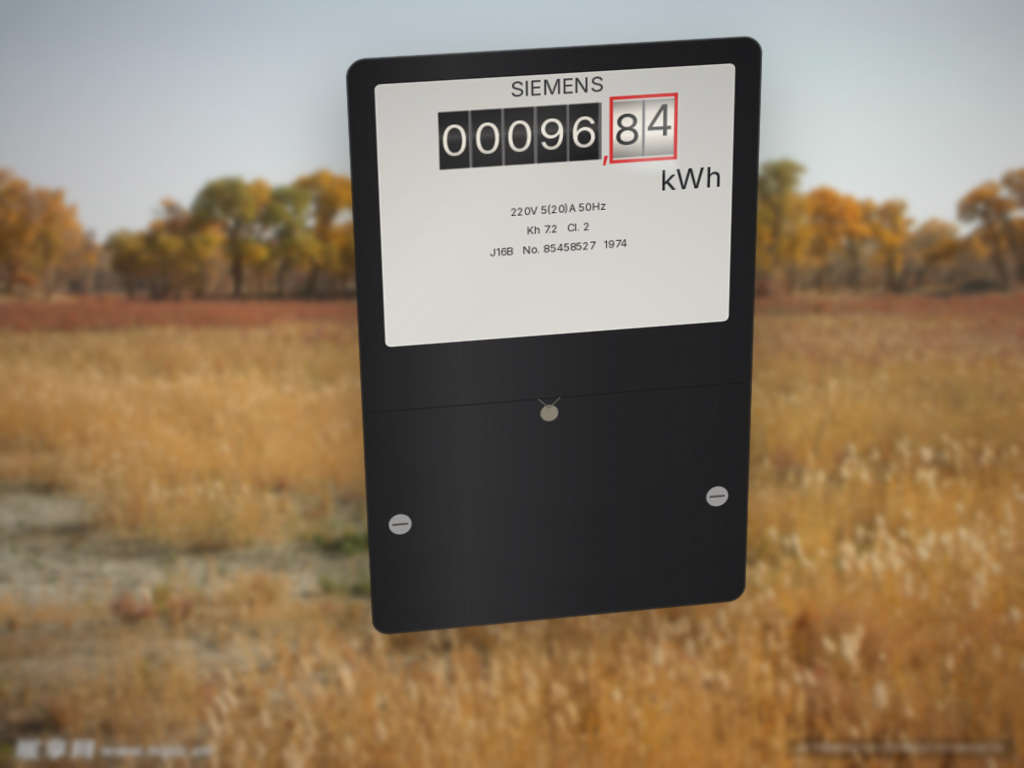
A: 96.84 kWh
